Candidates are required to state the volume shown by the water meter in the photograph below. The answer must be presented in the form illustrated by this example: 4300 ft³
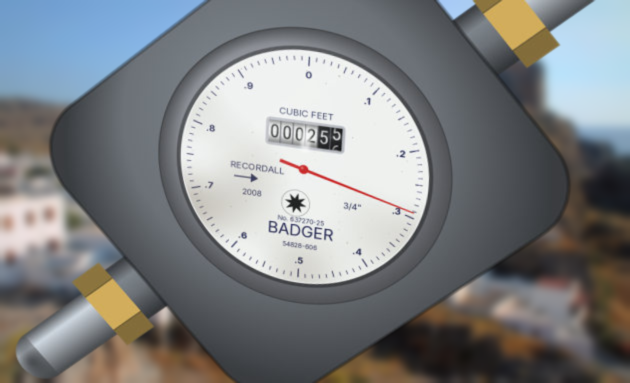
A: 255.29 ft³
